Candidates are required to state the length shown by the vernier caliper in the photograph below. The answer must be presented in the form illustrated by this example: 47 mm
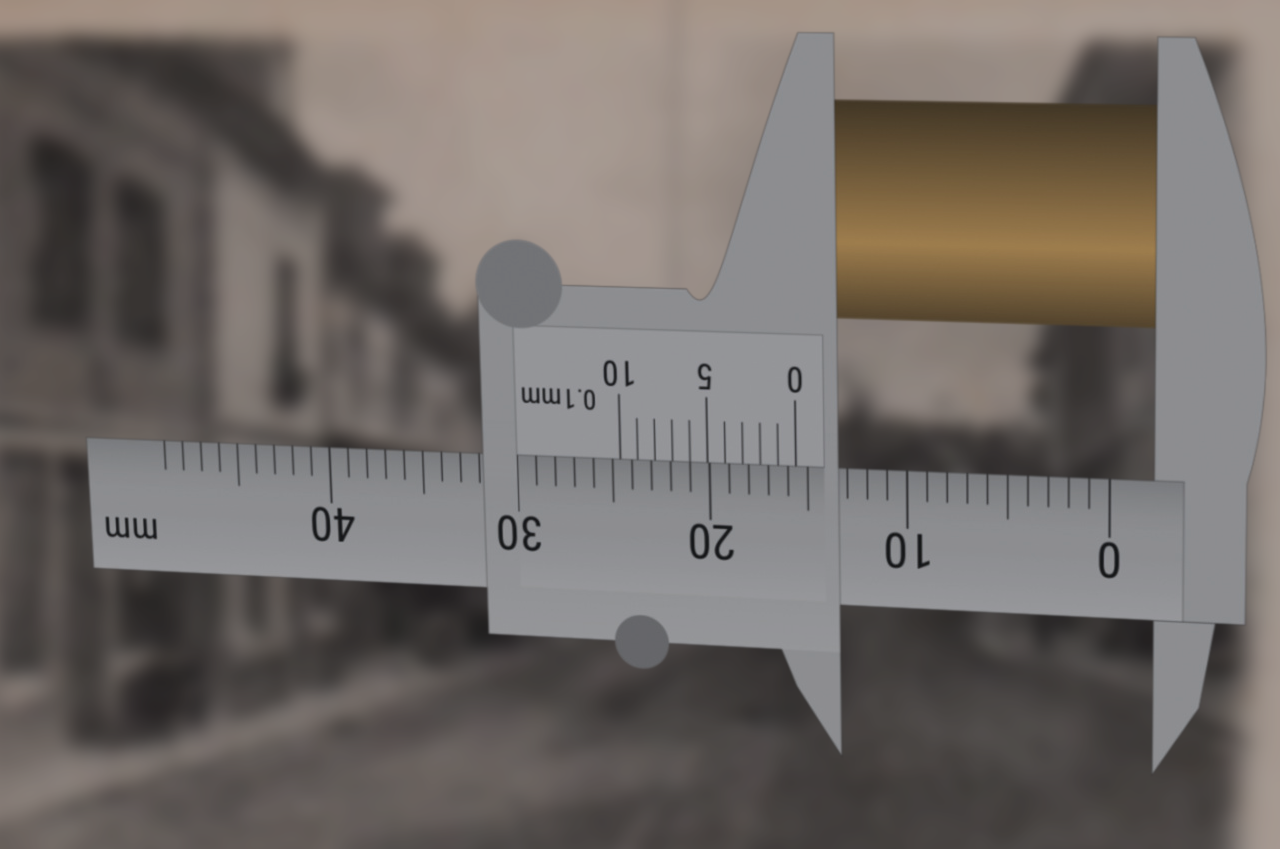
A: 15.6 mm
